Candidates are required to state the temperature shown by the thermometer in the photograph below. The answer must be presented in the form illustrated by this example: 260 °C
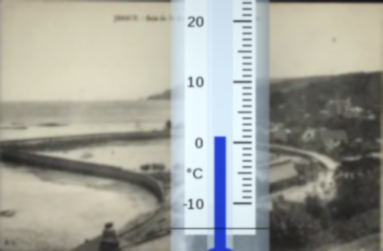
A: 1 °C
